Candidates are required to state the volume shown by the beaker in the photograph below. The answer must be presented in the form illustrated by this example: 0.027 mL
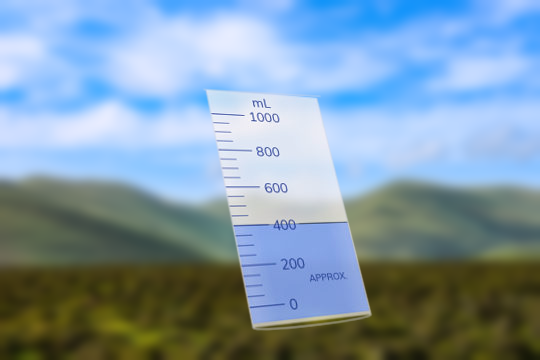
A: 400 mL
